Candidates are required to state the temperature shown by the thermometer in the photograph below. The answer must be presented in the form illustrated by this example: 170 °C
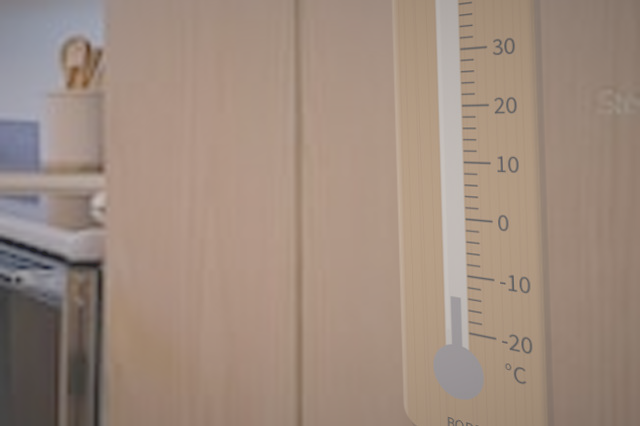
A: -14 °C
